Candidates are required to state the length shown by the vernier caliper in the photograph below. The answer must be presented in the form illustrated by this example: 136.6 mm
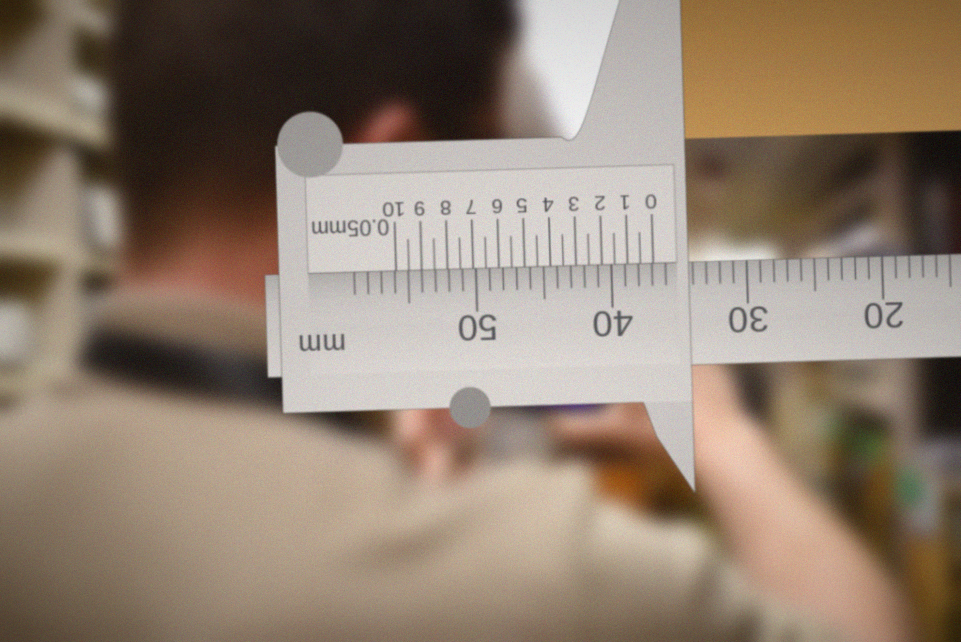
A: 36.9 mm
